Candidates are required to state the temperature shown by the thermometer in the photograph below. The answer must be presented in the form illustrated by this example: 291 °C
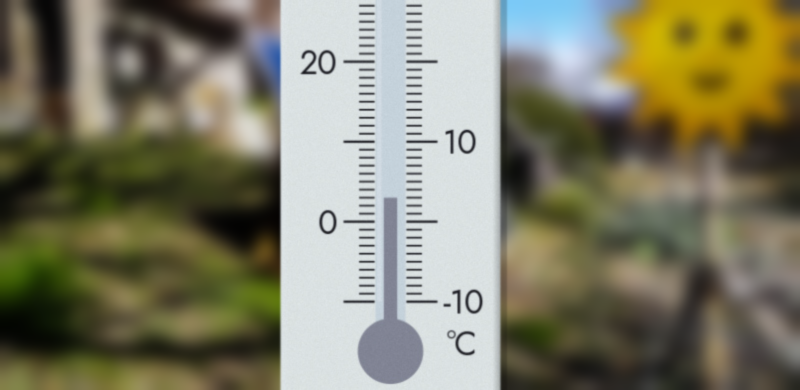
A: 3 °C
